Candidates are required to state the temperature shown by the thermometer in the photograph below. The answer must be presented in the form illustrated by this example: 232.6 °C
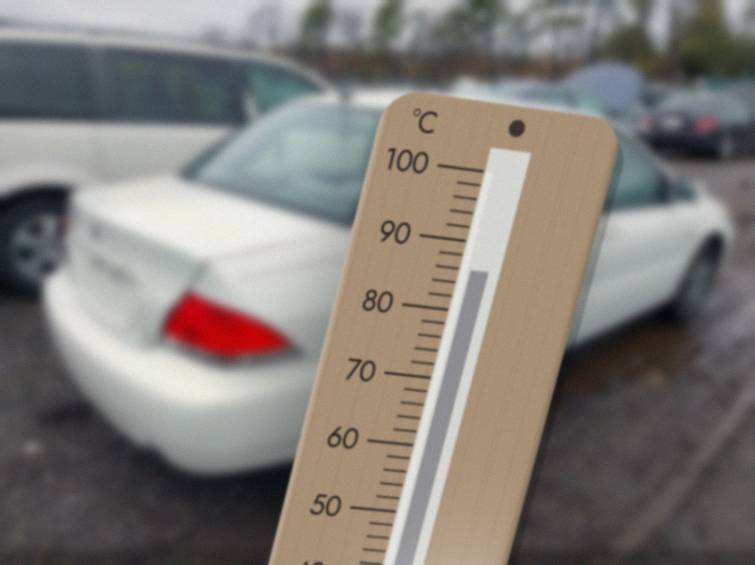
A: 86 °C
